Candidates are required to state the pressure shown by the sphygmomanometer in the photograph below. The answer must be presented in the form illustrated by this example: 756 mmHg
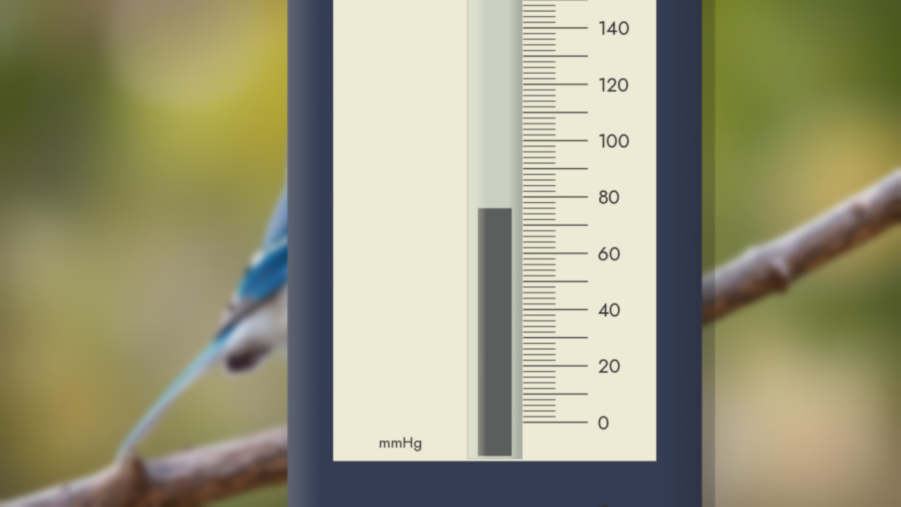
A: 76 mmHg
